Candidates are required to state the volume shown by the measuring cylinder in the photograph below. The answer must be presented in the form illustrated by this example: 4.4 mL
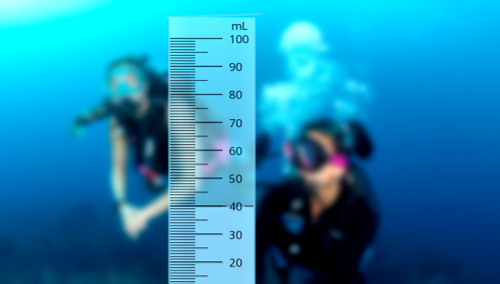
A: 40 mL
